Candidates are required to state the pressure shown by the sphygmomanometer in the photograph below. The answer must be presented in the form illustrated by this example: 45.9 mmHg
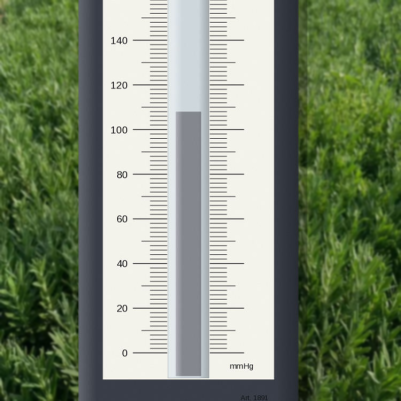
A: 108 mmHg
